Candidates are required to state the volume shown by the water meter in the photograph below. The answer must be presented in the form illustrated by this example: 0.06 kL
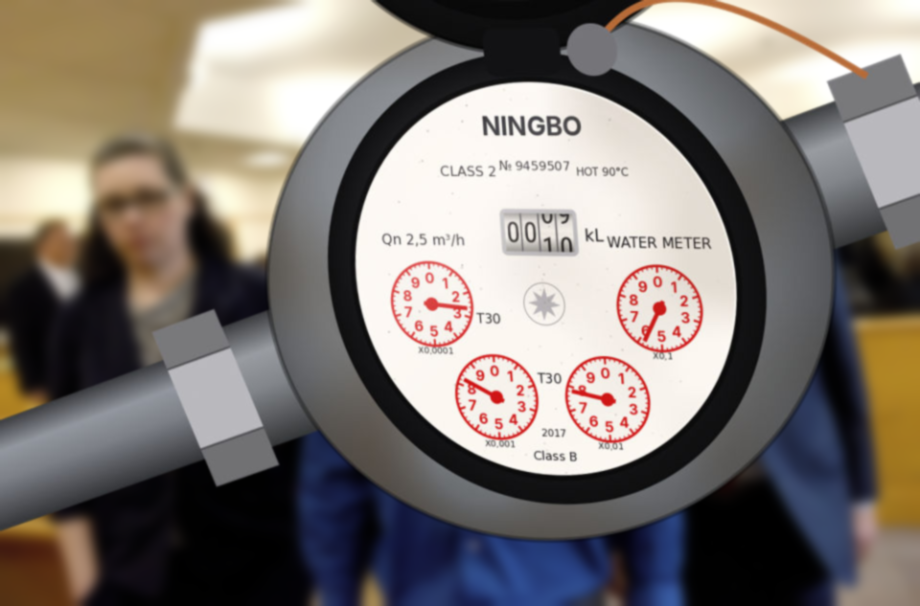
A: 9.5782 kL
